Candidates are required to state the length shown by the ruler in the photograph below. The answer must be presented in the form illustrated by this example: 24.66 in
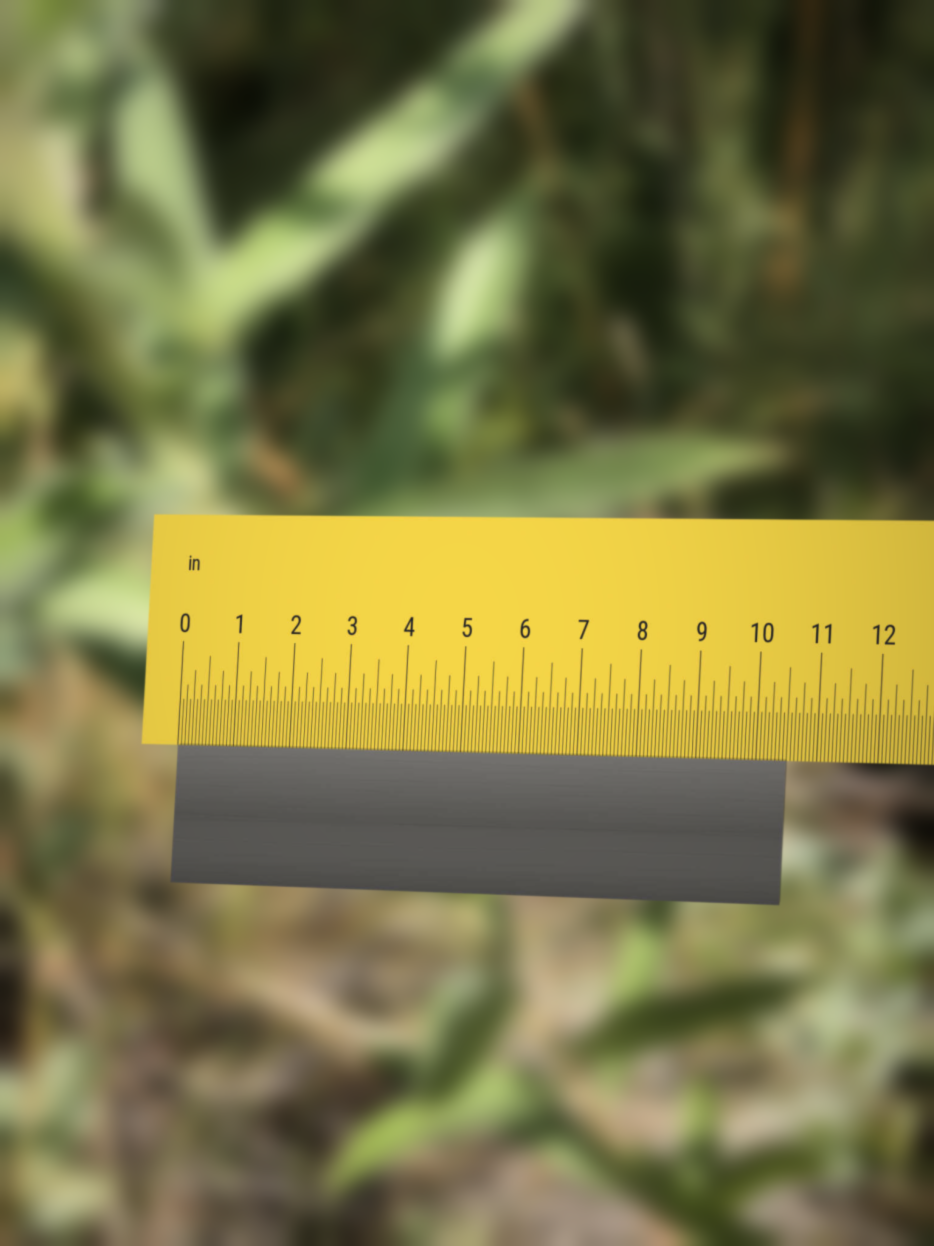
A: 10.5 in
